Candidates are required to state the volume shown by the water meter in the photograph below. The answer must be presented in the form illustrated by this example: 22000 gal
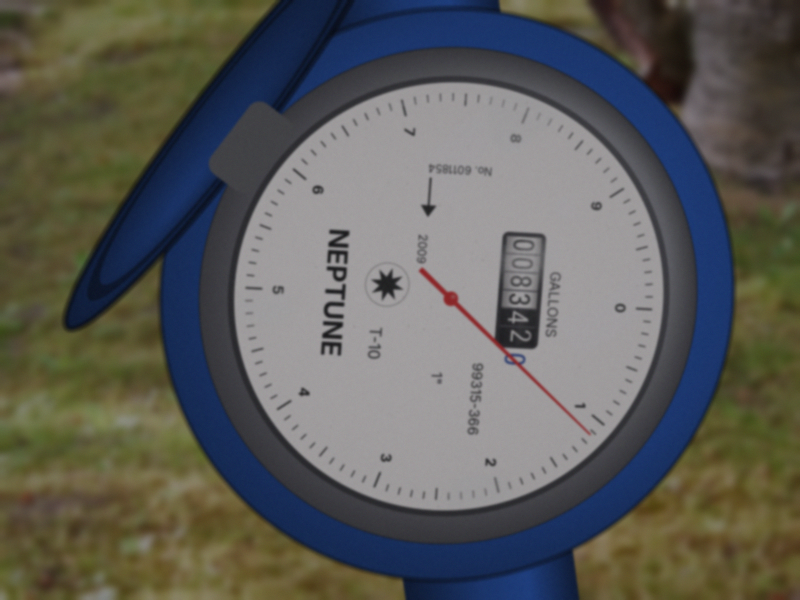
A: 83421.1 gal
